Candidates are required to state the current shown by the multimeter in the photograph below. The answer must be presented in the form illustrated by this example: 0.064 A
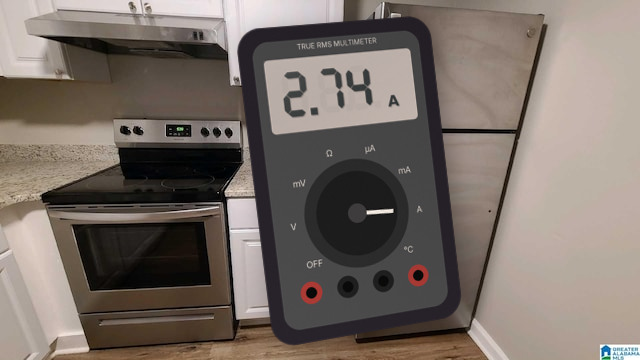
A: 2.74 A
